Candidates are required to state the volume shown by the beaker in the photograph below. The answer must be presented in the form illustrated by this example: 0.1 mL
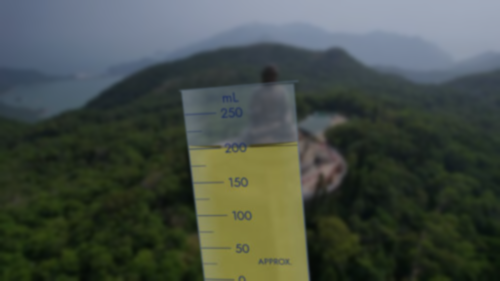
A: 200 mL
